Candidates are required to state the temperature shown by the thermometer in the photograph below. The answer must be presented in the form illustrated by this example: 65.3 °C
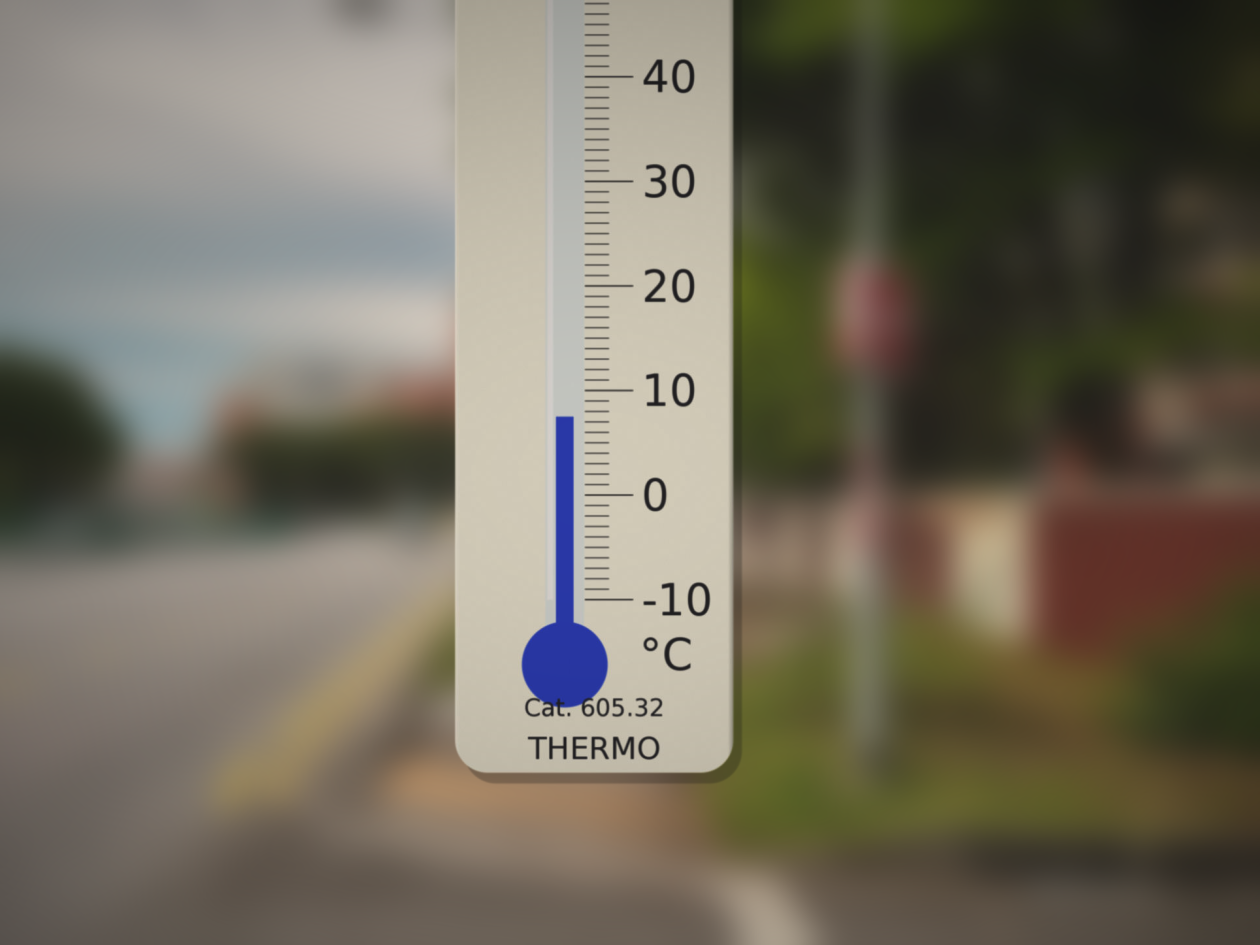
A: 7.5 °C
